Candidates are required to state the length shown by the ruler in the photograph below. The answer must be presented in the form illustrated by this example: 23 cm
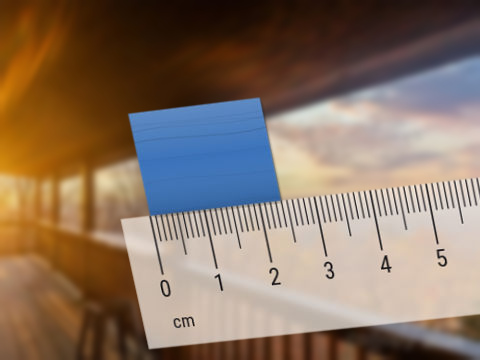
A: 2.4 cm
